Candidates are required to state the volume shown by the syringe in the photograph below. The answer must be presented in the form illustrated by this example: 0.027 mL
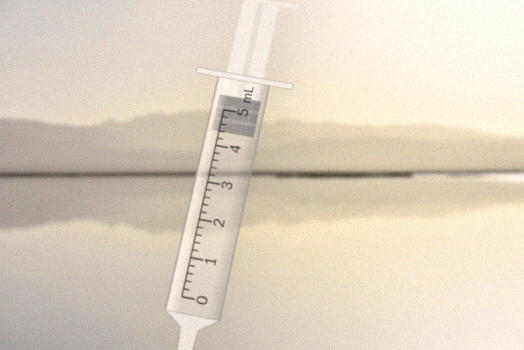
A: 4.4 mL
